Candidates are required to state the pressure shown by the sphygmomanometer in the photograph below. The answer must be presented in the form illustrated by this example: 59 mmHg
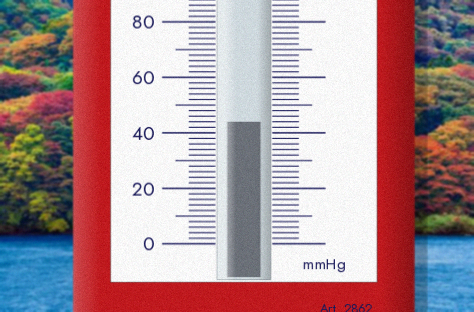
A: 44 mmHg
